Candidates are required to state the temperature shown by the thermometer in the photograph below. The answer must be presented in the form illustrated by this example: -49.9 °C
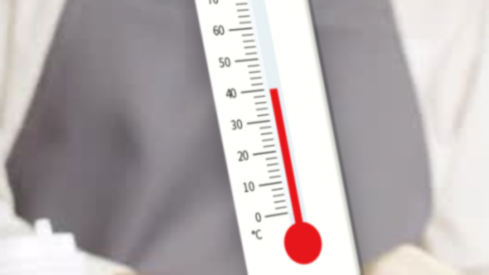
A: 40 °C
